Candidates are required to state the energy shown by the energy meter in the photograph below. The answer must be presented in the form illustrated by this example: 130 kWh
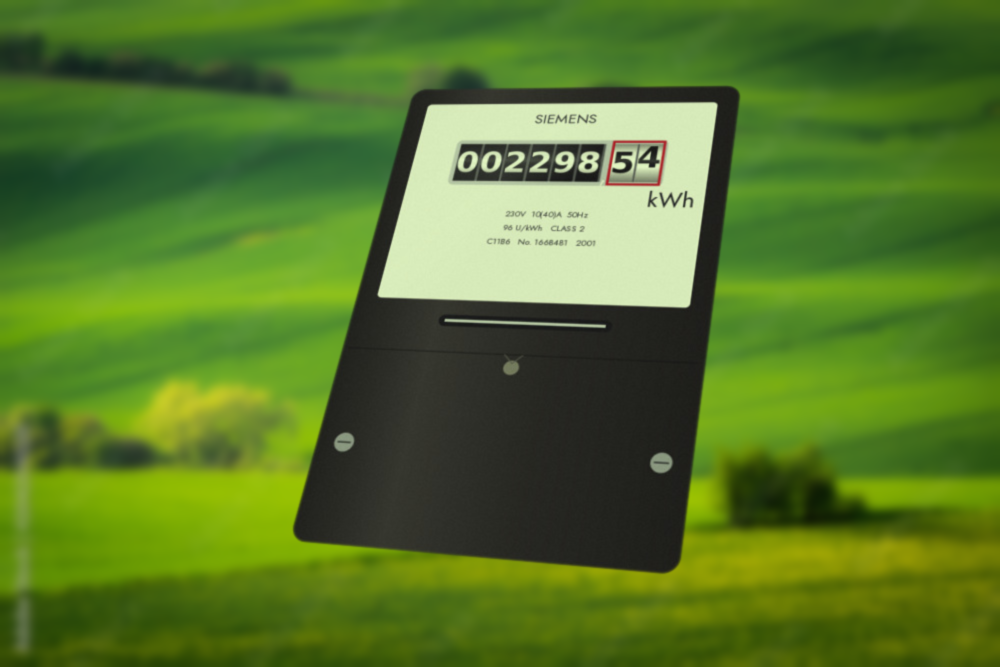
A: 2298.54 kWh
